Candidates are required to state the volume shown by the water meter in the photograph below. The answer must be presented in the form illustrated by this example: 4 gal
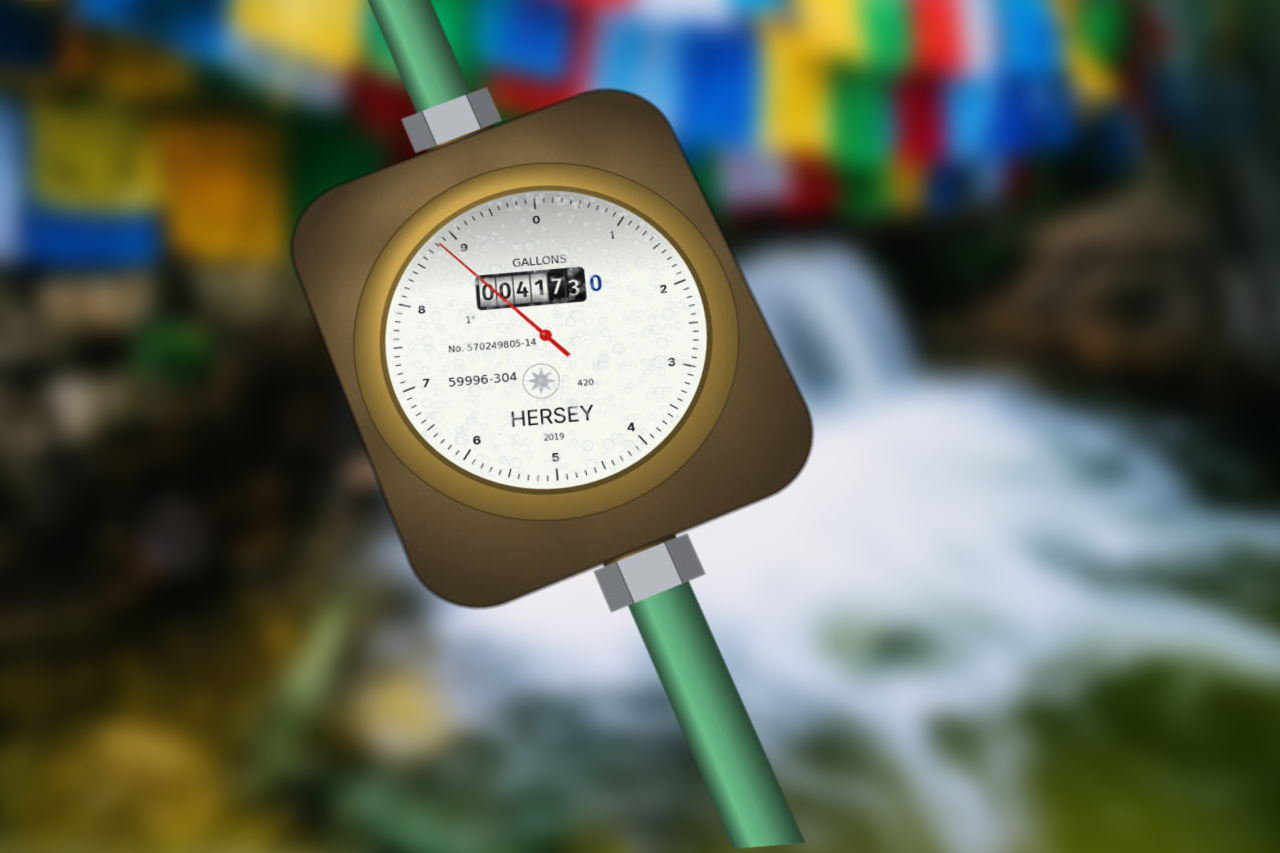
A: 41728.8 gal
